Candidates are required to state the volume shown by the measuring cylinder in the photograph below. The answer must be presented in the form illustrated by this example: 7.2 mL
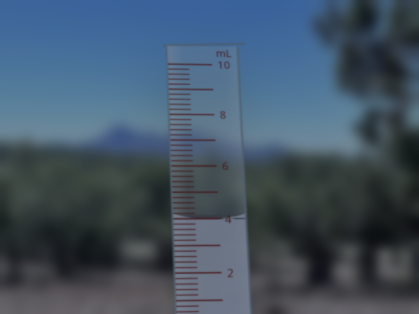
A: 4 mL
